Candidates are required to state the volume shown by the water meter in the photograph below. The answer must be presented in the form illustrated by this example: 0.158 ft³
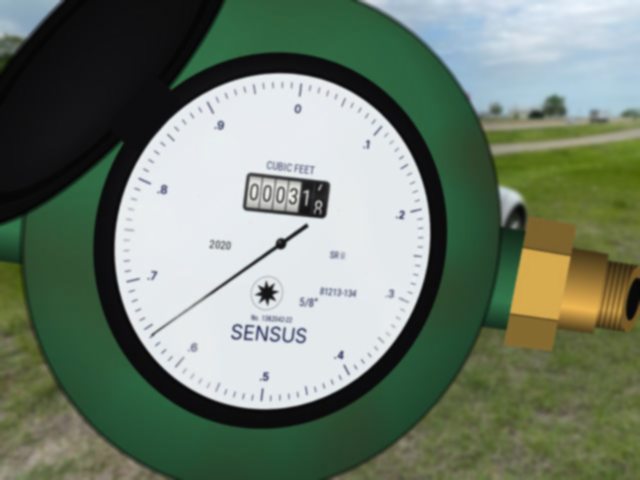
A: 317.64 ft³
